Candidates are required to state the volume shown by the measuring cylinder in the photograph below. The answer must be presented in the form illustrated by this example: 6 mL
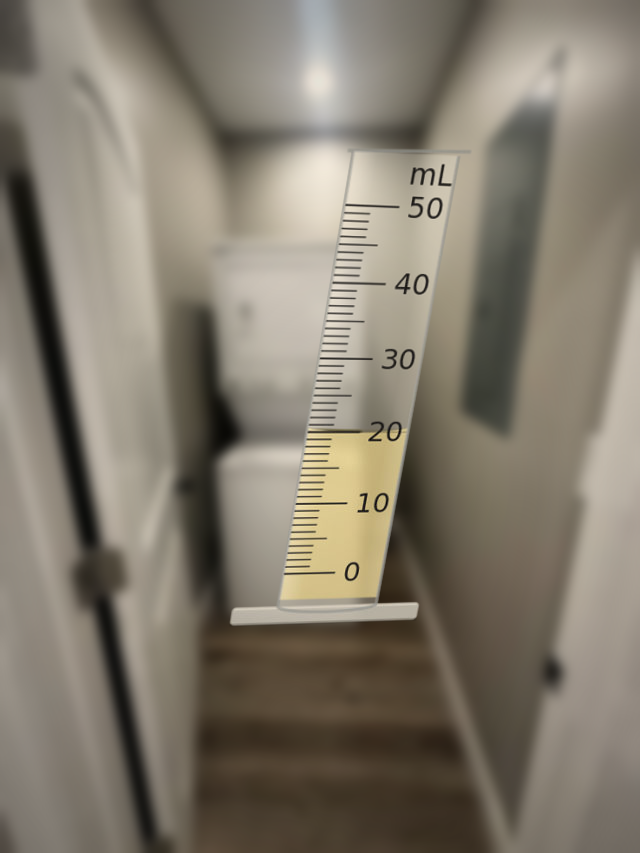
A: 20 mL
